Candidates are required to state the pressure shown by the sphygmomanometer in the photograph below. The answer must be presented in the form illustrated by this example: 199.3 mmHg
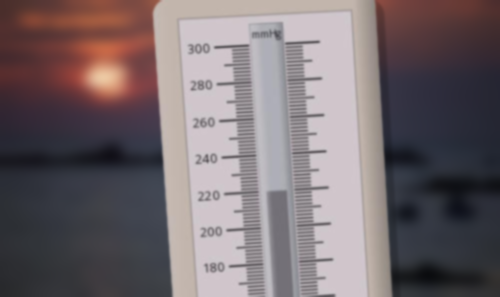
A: 220 mmHg
